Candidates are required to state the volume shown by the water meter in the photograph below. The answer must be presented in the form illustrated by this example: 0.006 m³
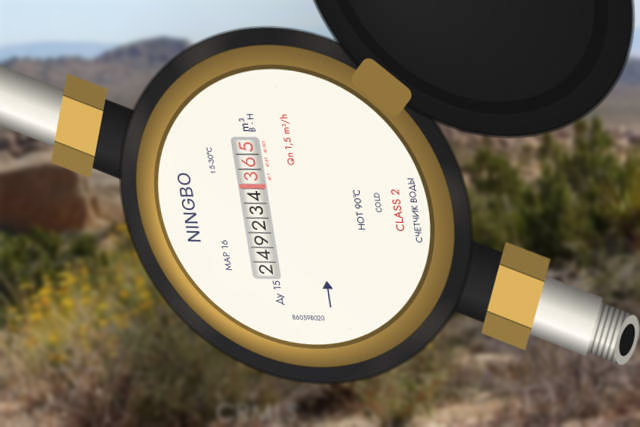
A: 249234.365 m³
